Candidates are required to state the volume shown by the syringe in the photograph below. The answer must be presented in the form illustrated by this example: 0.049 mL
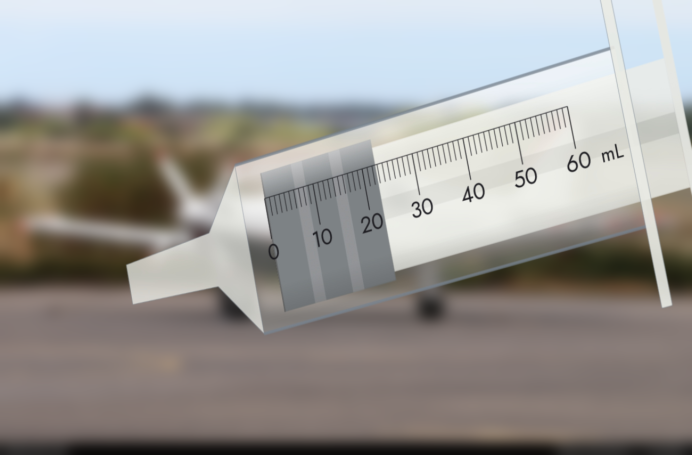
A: 0 mL
